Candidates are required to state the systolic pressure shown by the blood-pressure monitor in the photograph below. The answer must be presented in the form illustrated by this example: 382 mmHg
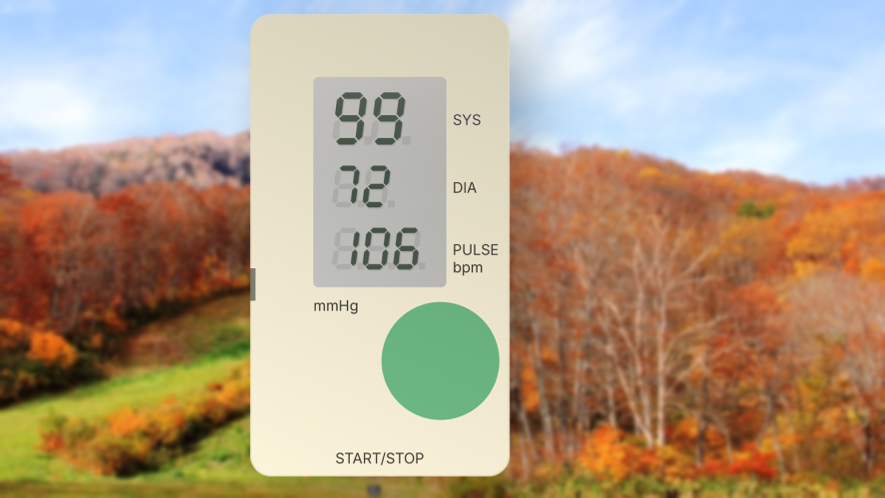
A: 99 mmHg
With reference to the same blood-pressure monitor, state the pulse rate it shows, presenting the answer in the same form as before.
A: 106 bpm
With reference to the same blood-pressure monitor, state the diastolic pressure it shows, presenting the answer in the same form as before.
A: 72 mmHg
